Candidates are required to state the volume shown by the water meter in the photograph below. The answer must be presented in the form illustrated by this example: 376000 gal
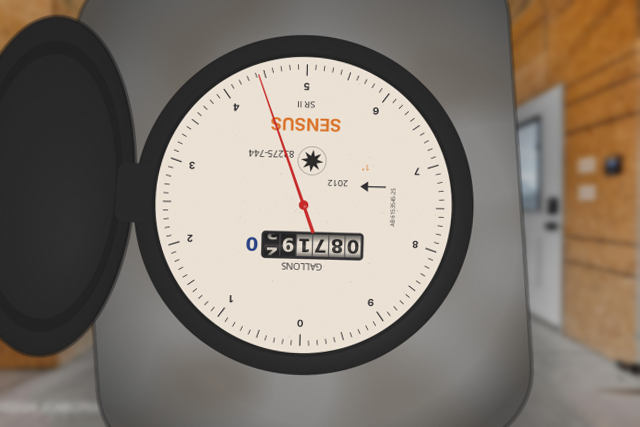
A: 871924.4 gal
